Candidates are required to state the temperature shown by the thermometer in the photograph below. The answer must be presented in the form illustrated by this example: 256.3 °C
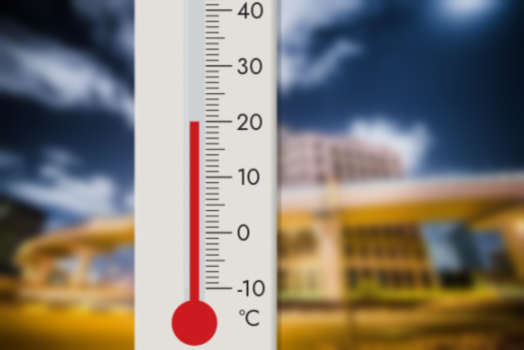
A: 20 °C
